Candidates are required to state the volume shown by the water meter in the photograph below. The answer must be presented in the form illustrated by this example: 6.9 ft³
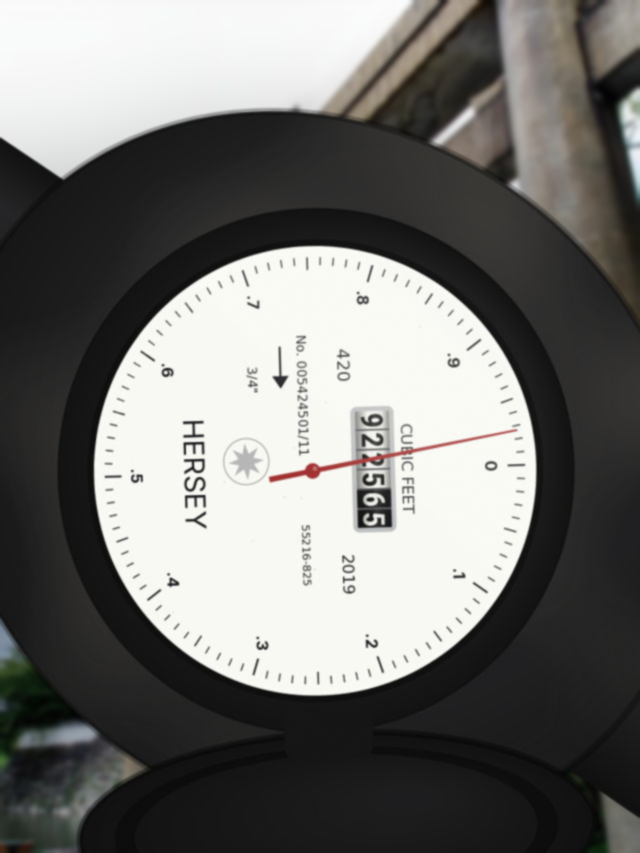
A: 922564.97 ft³
